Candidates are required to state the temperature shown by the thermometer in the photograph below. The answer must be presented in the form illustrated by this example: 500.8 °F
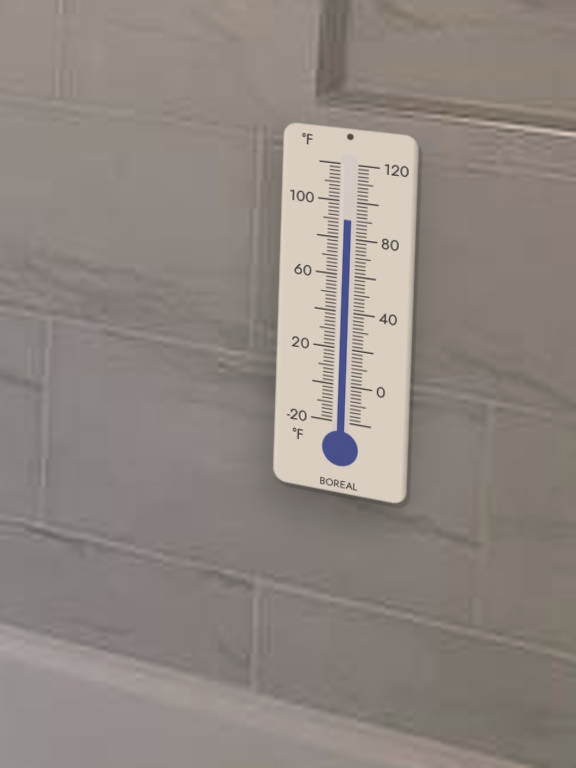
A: 90 °F
